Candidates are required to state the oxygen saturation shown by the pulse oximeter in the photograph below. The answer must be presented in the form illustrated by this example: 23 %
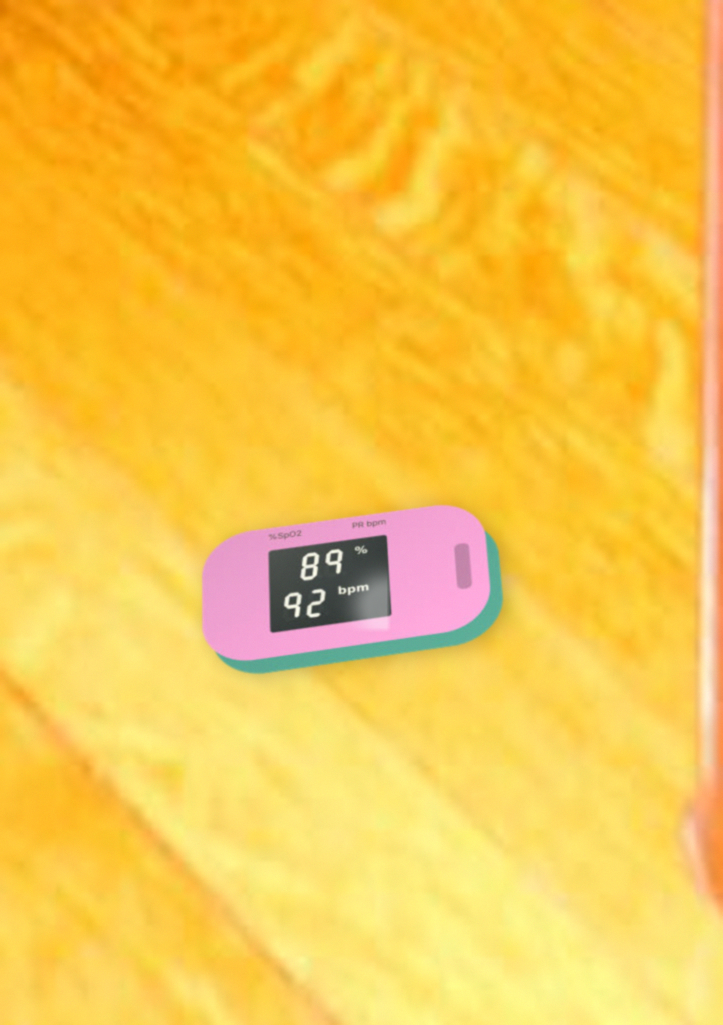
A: 89 %
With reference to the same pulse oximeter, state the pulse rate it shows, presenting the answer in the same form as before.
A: 92 bpm
